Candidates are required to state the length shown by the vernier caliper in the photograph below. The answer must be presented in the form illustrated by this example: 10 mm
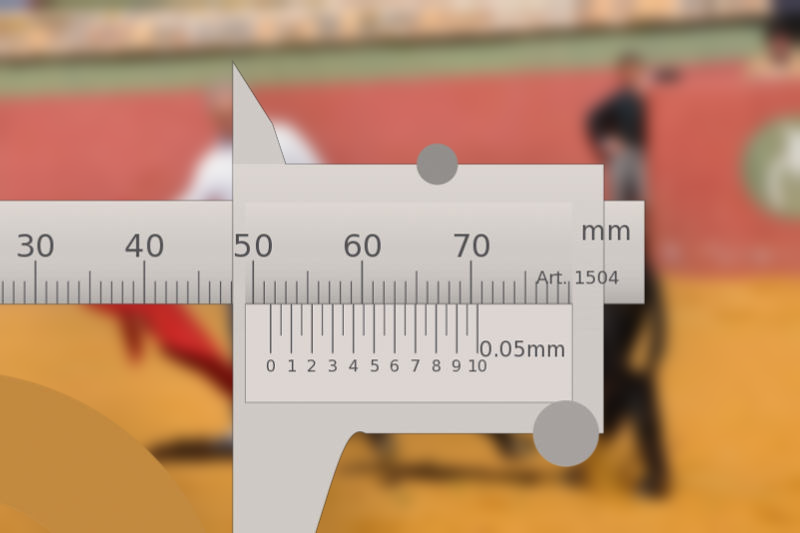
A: 51.6 mm
